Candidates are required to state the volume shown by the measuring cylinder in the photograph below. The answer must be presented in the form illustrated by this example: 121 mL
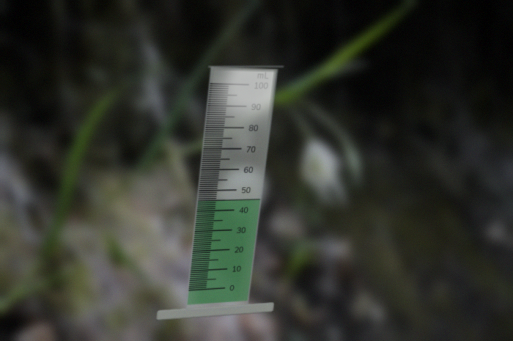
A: 45 mL
